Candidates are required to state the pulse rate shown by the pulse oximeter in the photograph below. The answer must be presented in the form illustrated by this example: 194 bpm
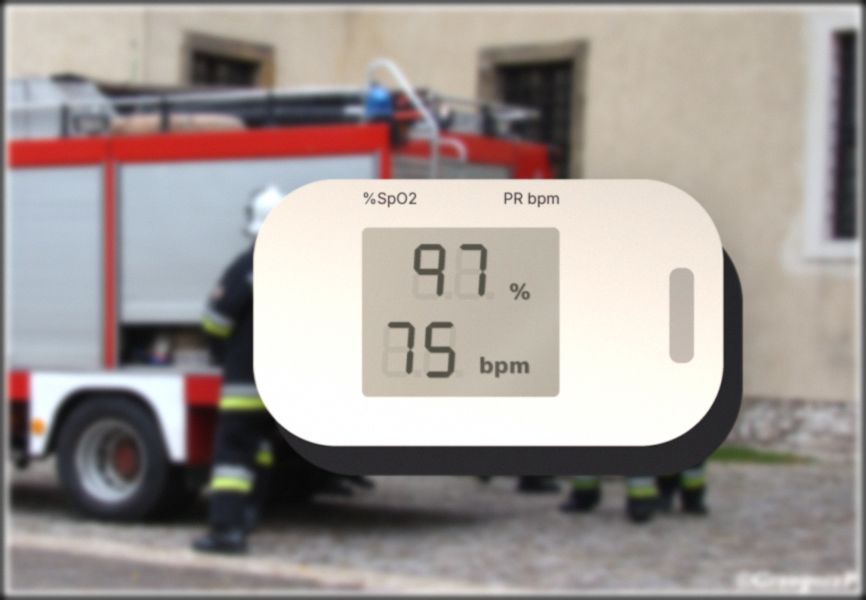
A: 75 bpm
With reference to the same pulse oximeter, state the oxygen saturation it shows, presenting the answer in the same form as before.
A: 97 %
